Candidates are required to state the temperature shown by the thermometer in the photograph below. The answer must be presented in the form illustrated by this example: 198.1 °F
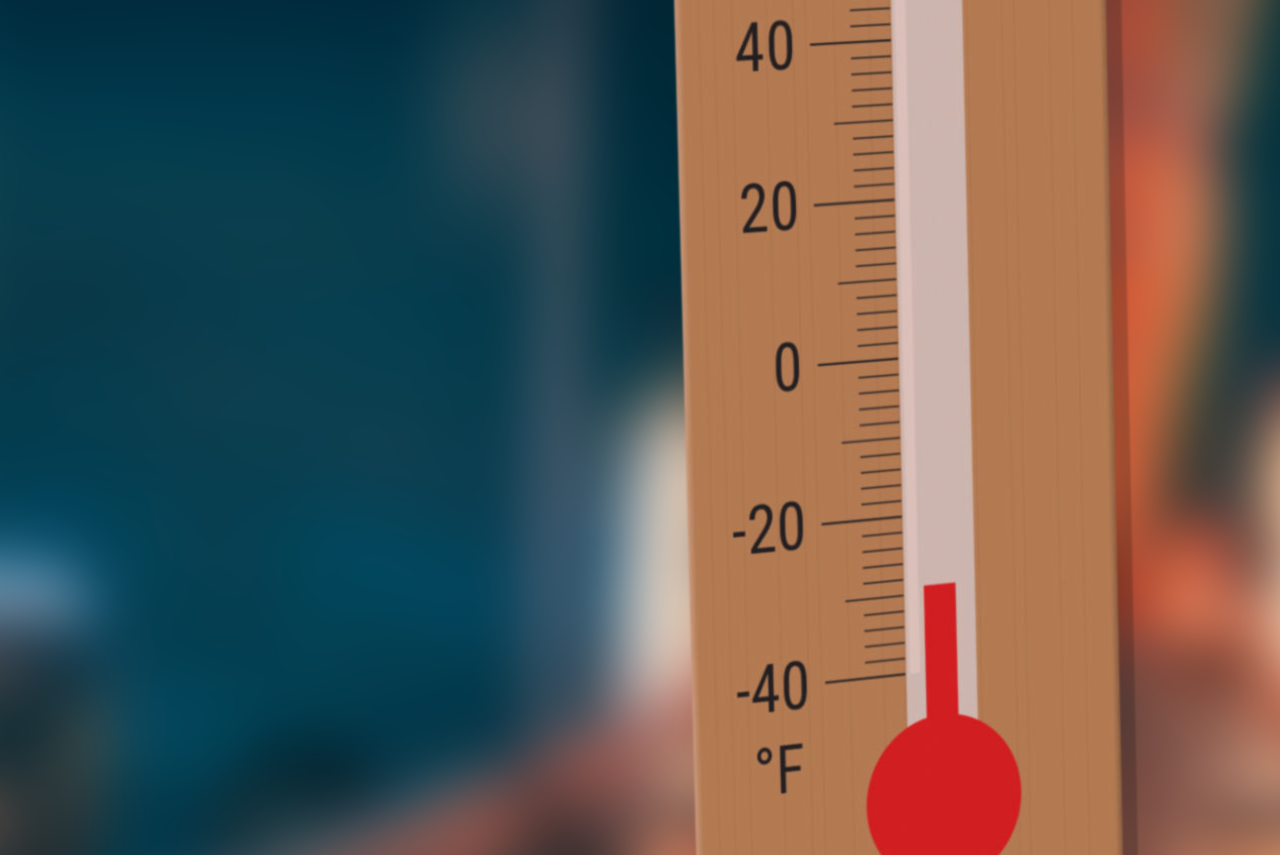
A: -29 °F
